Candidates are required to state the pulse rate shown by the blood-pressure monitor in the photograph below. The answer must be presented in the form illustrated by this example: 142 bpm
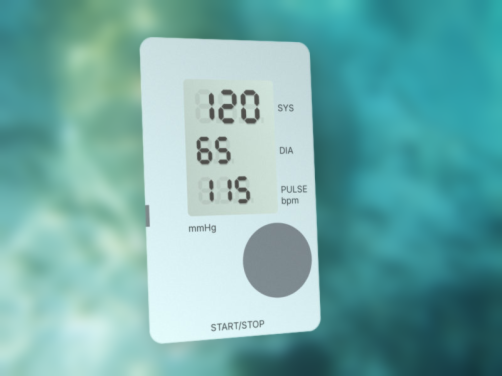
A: 115 bpm
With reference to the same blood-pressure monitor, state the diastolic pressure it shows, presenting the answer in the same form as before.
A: 65 mmHg
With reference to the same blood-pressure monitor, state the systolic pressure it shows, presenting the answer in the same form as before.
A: 120 mmHg
